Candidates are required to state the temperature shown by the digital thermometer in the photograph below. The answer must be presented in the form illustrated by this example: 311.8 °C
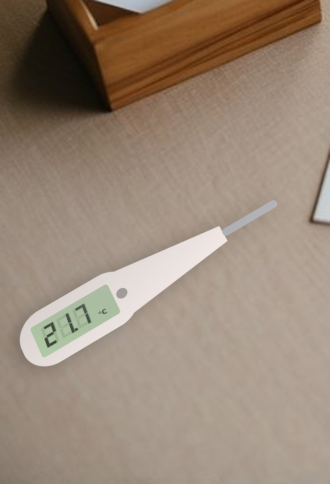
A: 21.7 °C
